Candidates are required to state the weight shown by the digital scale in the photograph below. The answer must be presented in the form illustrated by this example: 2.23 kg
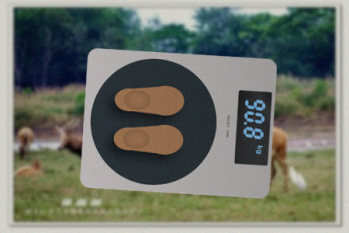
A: 90.8 kg
